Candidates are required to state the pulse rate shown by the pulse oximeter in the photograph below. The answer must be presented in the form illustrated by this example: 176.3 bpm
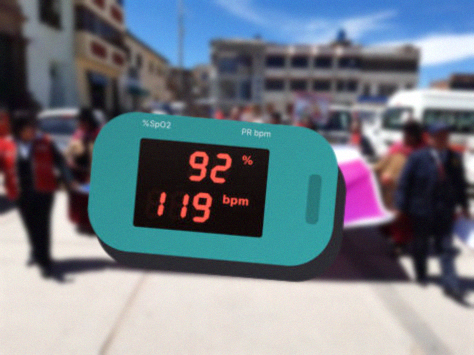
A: 119 bpm
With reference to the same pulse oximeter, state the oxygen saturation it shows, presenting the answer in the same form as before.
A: 92 %
